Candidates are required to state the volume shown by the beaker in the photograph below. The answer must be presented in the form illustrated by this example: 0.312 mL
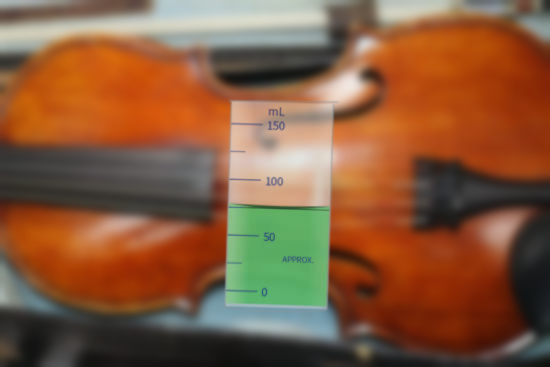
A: 75 mL
